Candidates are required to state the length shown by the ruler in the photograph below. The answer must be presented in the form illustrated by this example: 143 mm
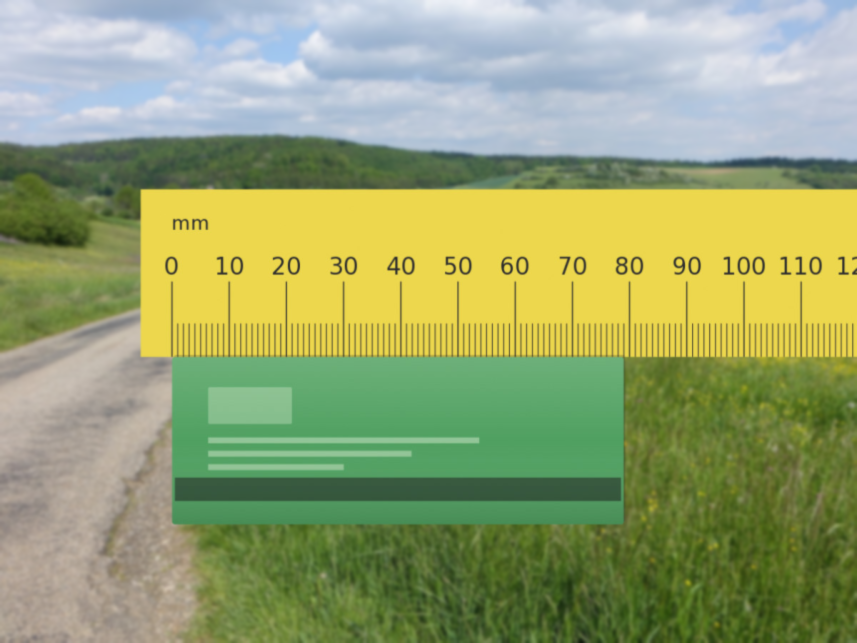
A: 79 mm
